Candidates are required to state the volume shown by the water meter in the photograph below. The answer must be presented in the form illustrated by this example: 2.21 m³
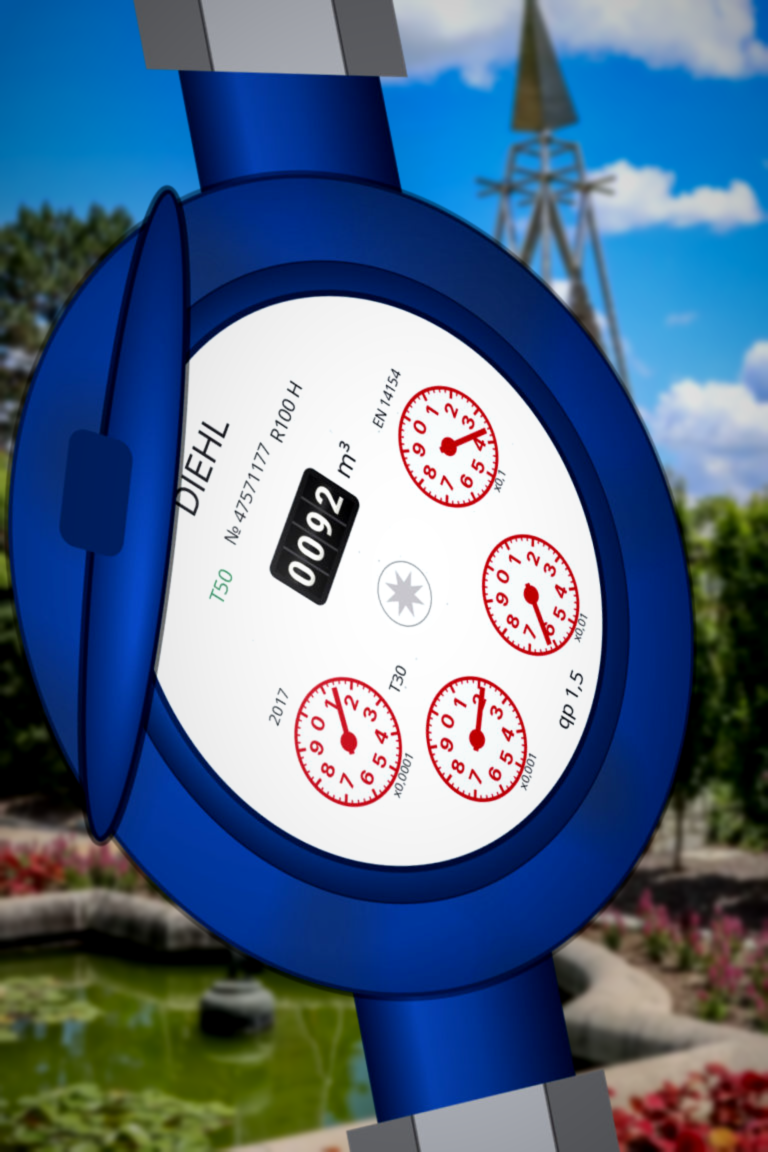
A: 92.3621 m³
